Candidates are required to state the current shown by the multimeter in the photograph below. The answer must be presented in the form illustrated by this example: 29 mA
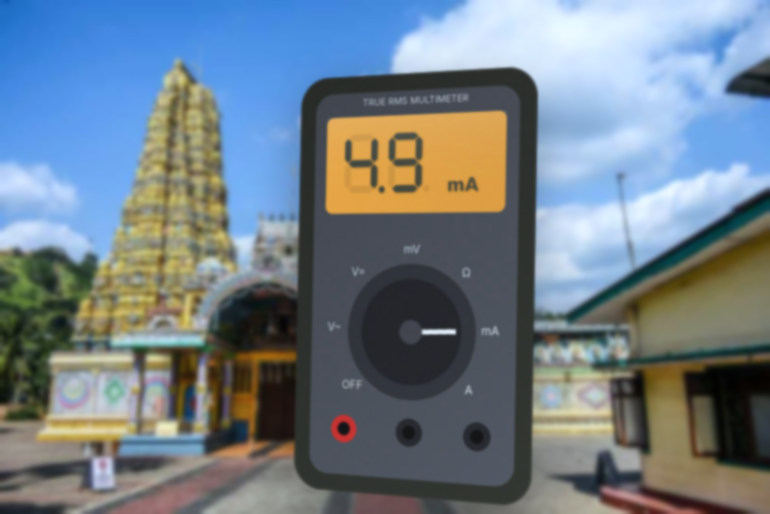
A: 4.9 mA
